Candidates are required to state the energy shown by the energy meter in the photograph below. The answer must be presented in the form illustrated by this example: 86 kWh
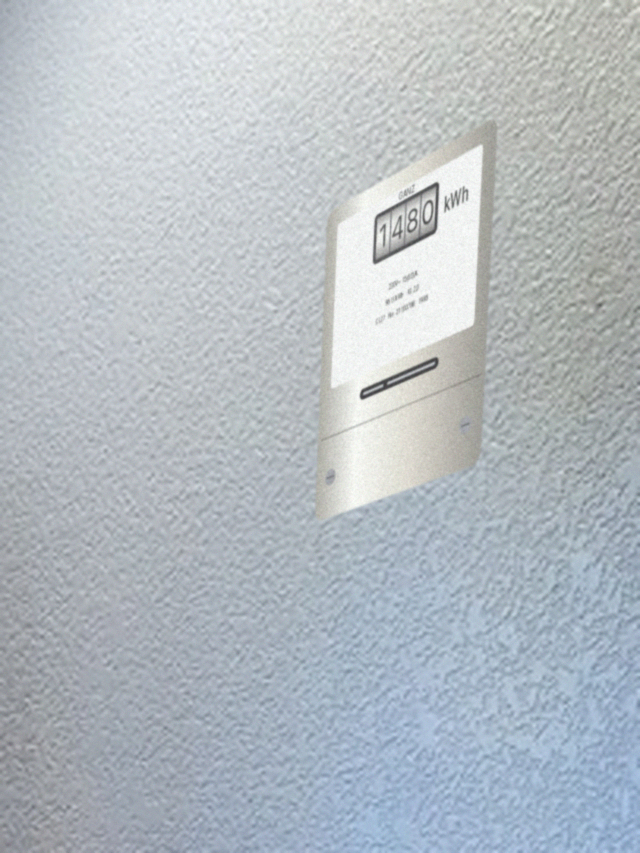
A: 1480 kWh
